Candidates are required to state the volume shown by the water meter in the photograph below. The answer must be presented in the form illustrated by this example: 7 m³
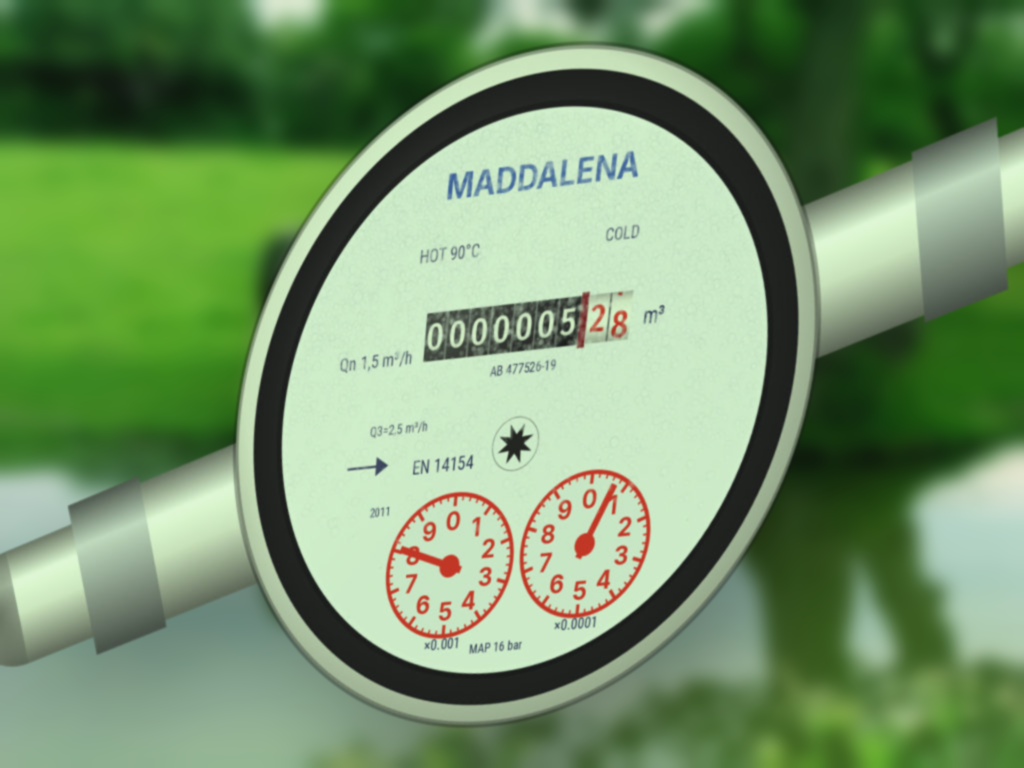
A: 5.2780 m³
